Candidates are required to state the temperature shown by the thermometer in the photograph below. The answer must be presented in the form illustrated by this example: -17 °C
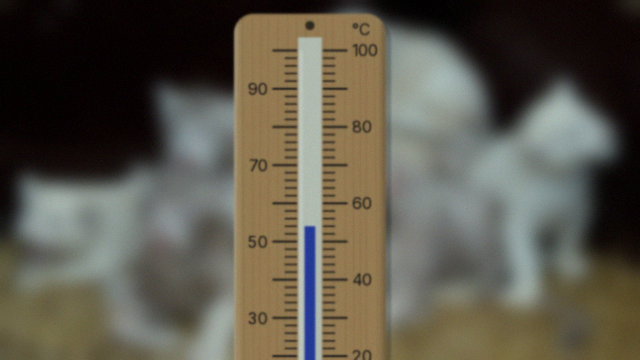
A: 54 °C
